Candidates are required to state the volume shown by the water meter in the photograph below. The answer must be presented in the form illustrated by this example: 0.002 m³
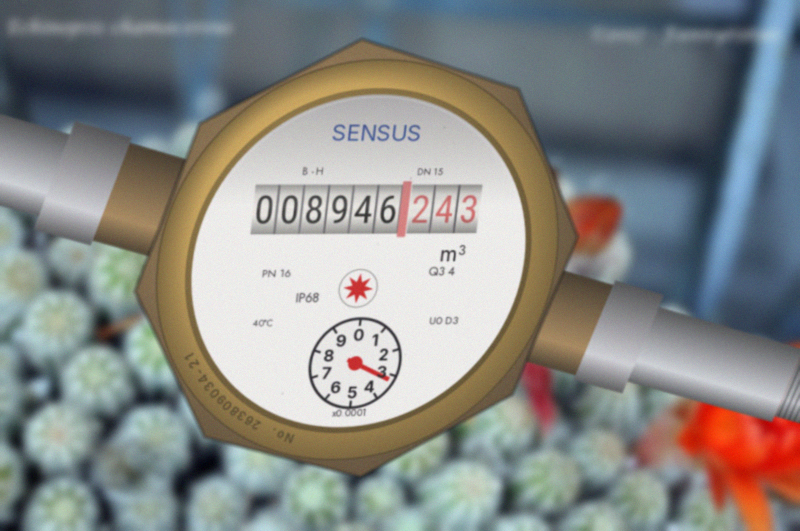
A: 8946.2433 m³
